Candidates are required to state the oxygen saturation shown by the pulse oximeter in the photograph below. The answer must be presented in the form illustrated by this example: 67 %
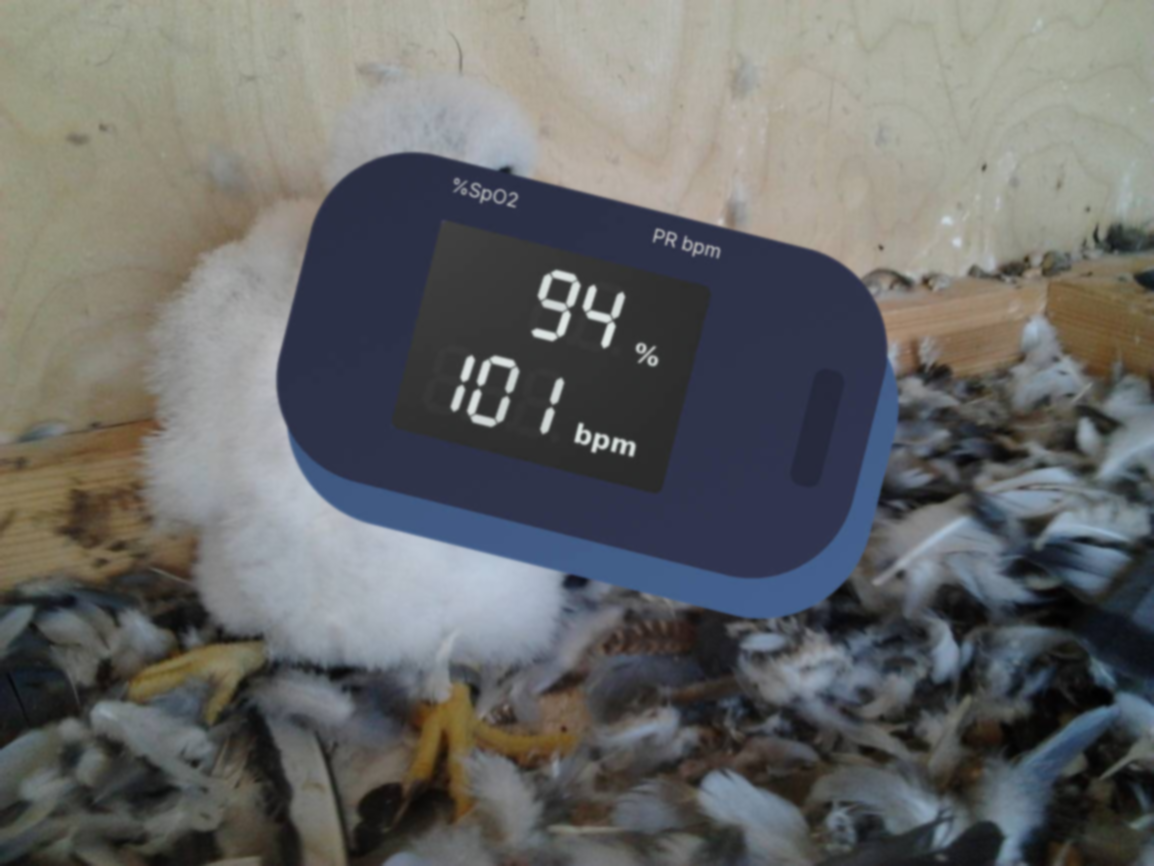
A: 94 %
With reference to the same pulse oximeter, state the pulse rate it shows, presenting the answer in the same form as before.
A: 101 bpm
